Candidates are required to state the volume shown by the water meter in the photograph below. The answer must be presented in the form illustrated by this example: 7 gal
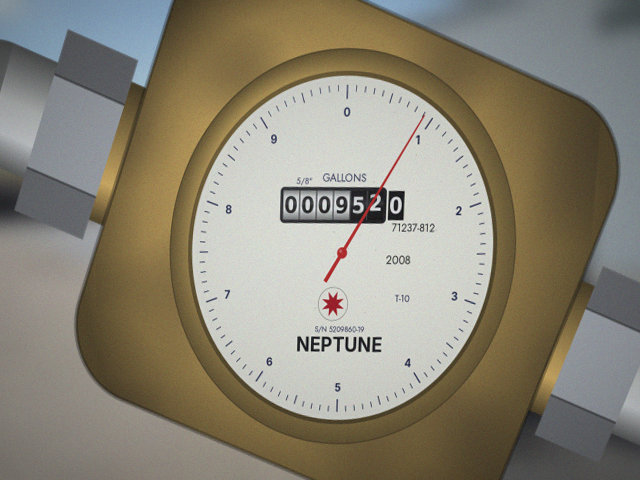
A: 9520.9 gal
